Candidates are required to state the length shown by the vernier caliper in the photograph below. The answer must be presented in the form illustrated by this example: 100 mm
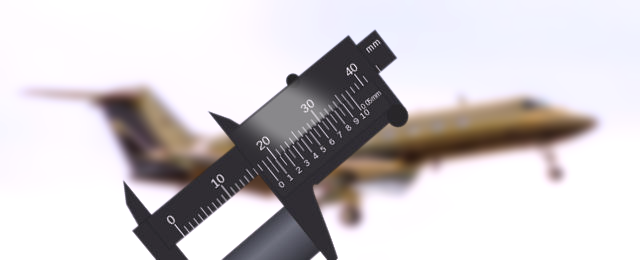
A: 18.0 mm
